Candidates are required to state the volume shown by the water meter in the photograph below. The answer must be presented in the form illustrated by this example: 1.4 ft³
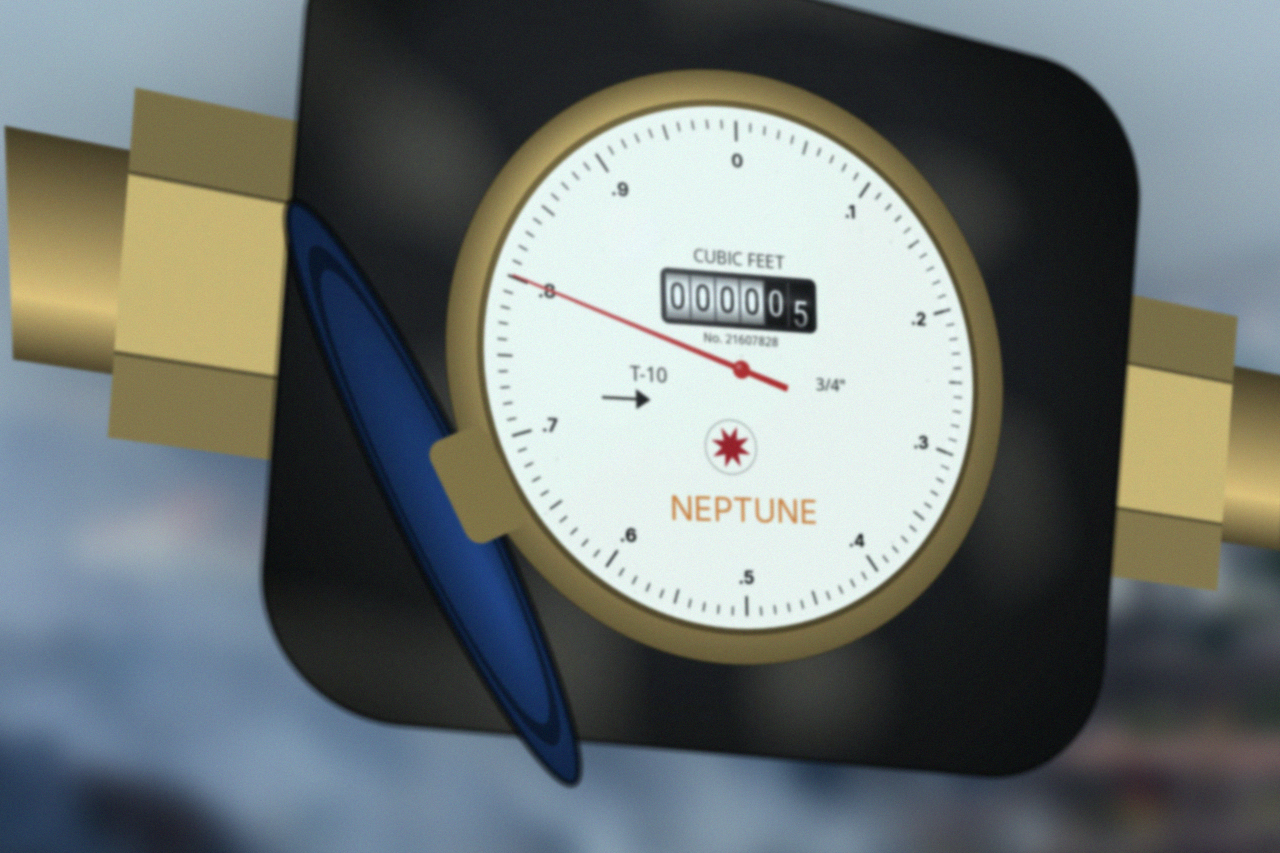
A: 4.80 ft³
